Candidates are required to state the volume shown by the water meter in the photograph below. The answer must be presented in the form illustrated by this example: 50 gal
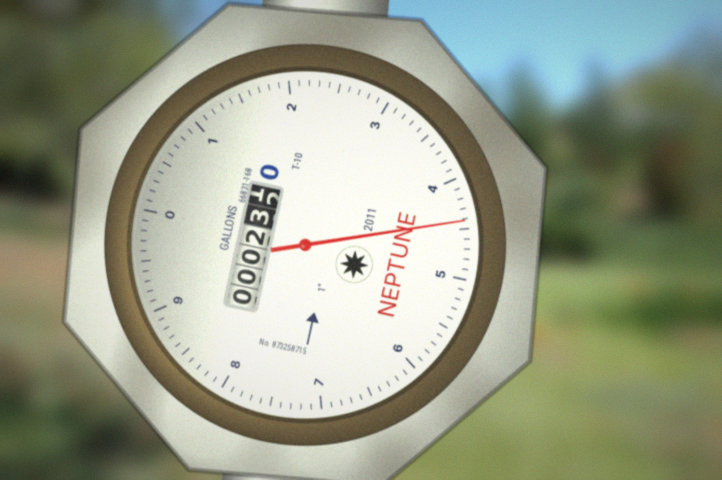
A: 2314.4 gal
